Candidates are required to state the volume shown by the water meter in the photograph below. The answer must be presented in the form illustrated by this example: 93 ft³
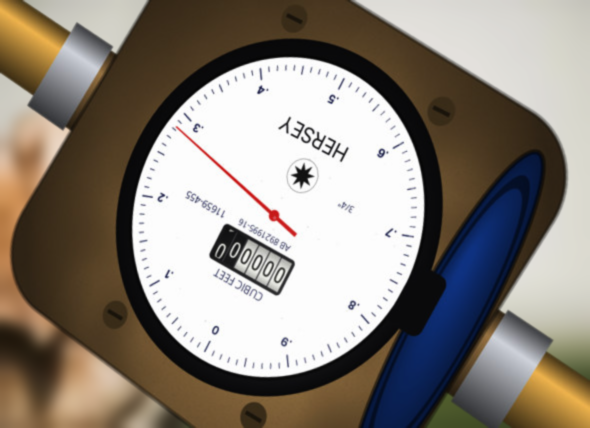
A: 0.28 ft³
